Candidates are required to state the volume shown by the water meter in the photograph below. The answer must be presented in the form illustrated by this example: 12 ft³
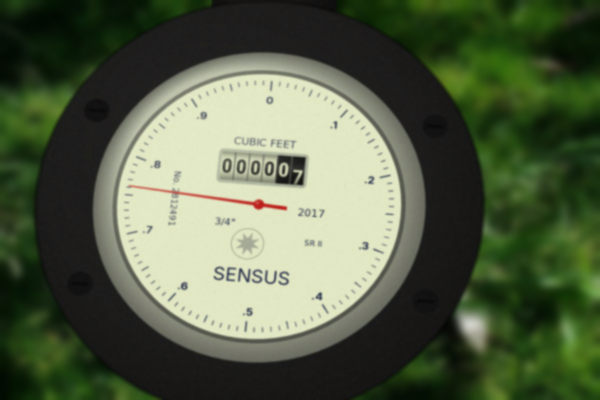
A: 6.76 ft³
